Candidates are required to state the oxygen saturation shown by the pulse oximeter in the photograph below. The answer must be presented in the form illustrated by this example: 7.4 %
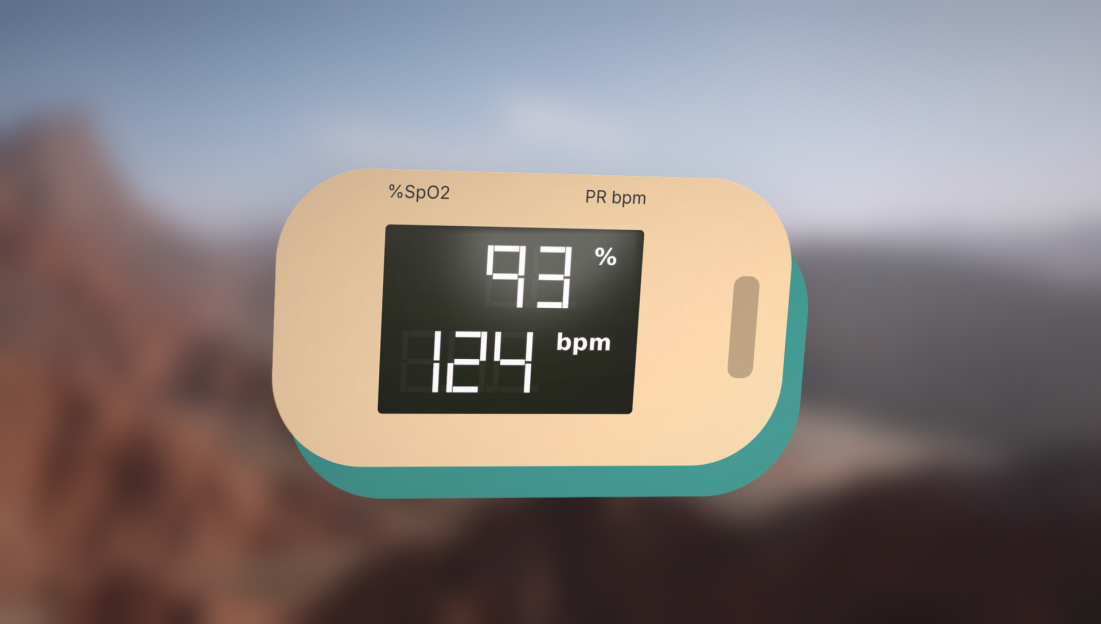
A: 93 %
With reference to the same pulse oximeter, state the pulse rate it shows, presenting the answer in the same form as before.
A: 124 bpm
